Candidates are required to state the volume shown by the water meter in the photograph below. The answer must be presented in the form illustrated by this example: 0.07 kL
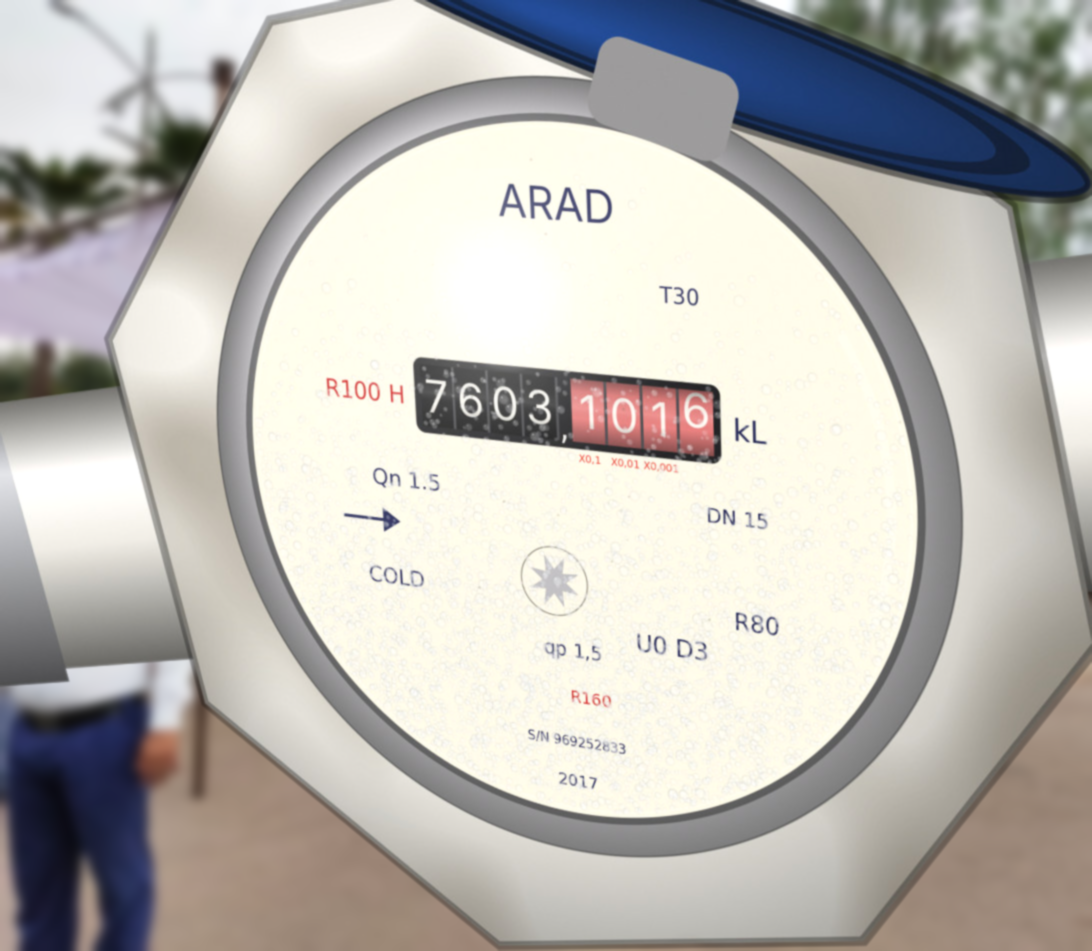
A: 7603.1016 kL
